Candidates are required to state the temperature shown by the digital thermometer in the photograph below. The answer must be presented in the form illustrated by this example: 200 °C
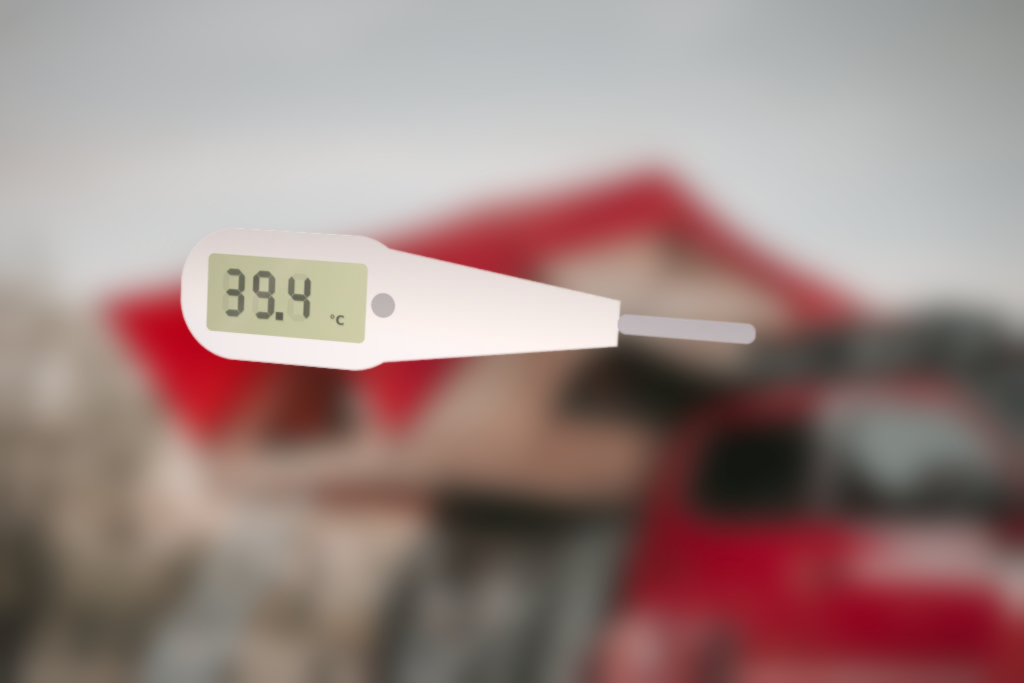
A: 39.4 °C
